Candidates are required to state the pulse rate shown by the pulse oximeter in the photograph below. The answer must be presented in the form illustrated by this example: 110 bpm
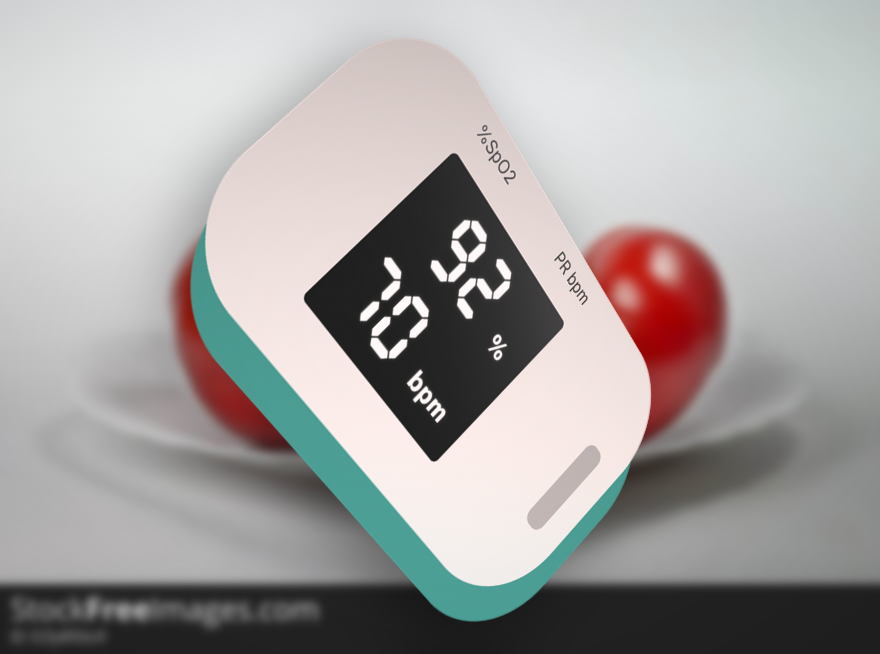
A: 70 bpm
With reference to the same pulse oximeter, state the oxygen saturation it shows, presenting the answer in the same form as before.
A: 92 %
